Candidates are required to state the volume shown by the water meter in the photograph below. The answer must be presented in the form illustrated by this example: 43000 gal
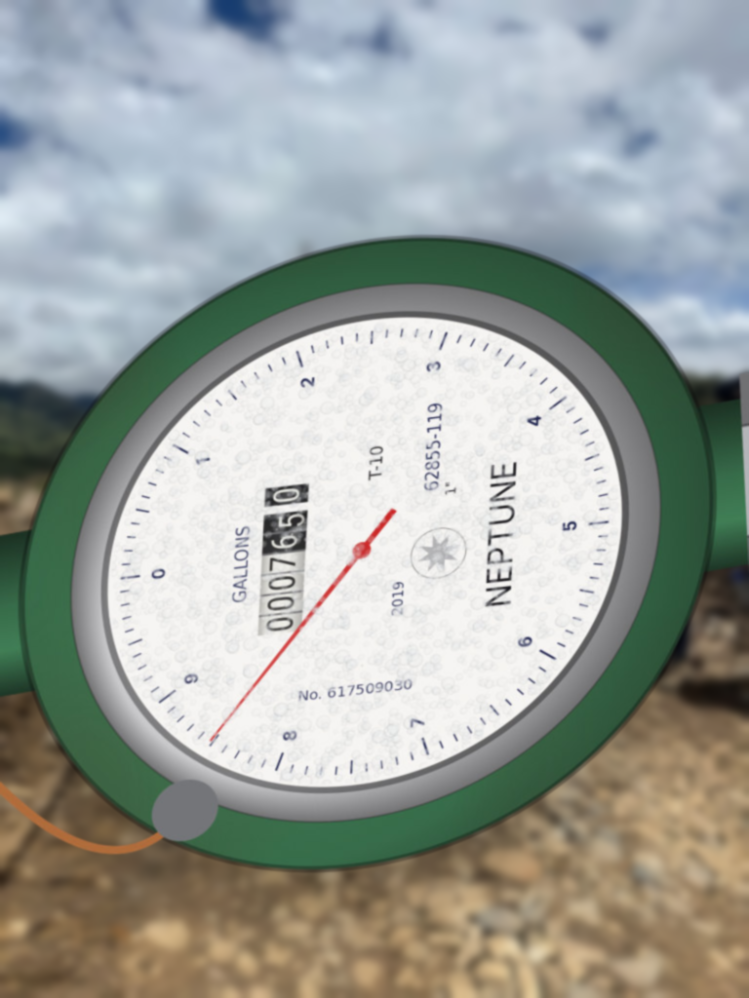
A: 7648.5 gal
